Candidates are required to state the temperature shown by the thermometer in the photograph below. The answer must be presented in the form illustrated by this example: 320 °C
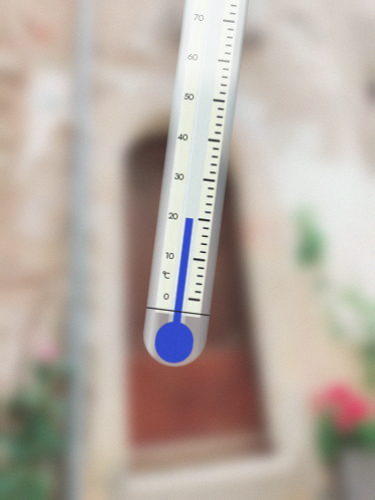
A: 20 °C
